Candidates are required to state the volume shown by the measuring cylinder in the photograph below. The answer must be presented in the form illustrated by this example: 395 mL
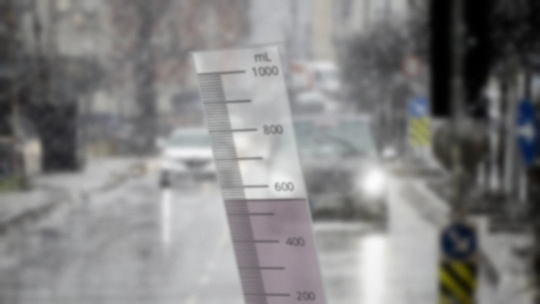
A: 550 mL
